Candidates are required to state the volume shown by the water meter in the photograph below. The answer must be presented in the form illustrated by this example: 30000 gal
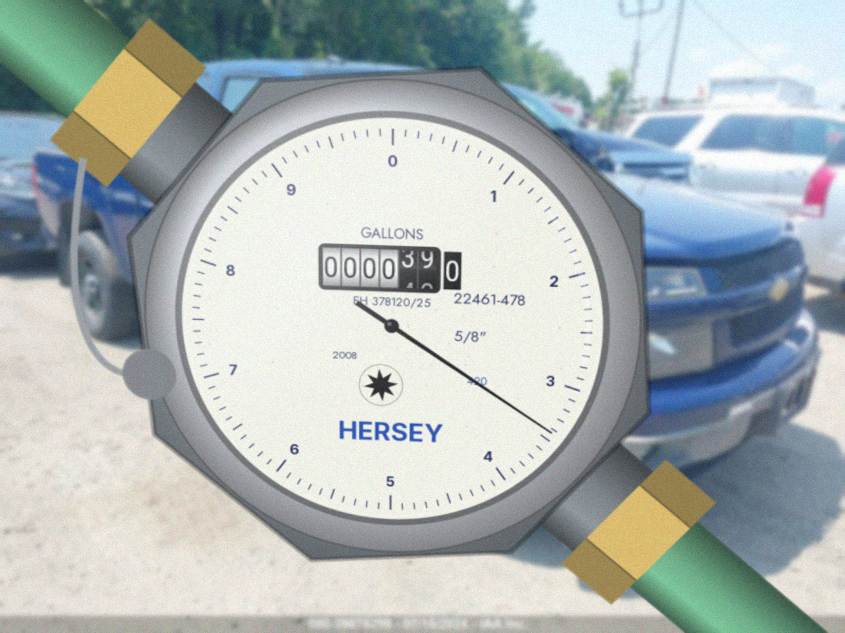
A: 393.4 gal
